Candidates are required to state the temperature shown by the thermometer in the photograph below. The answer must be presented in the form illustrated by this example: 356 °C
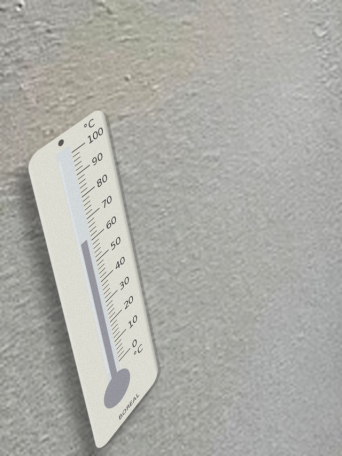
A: 62 °C
